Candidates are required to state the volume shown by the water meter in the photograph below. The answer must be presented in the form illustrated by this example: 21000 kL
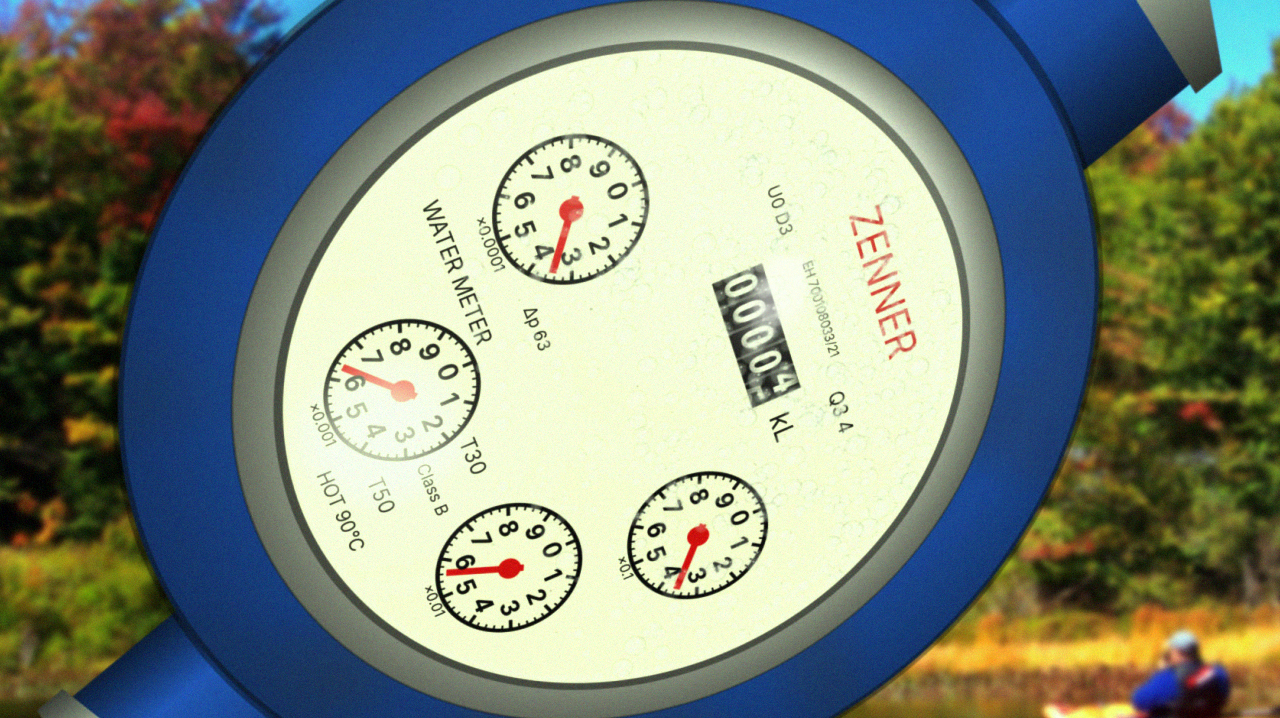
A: 4.3563 kL
